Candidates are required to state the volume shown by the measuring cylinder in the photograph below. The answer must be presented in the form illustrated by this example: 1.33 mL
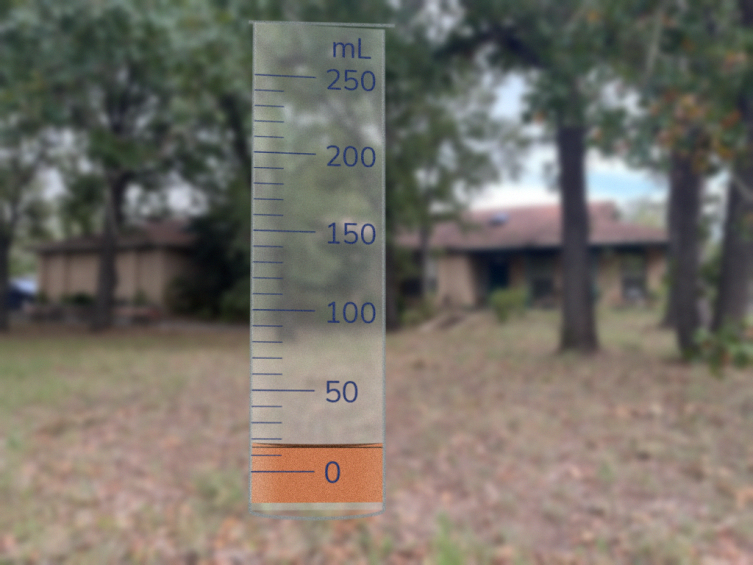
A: 15 mL
